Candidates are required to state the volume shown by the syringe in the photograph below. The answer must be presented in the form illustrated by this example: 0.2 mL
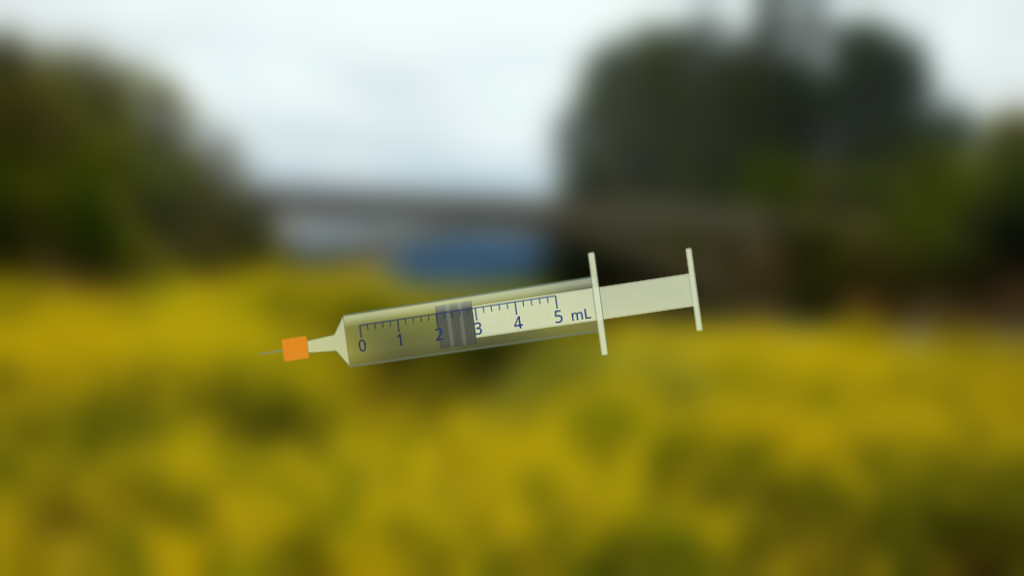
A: 2 mL
